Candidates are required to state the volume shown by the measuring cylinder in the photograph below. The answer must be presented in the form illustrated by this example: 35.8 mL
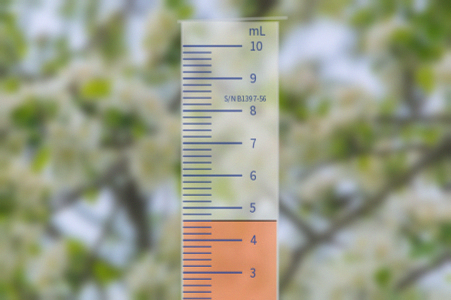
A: 4.6 mL
